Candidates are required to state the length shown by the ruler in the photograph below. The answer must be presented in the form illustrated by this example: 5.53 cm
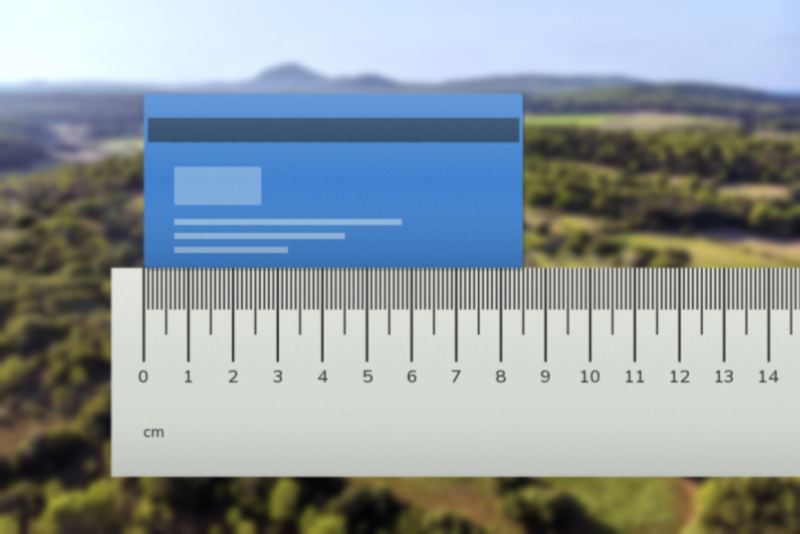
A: 8.5 cm
